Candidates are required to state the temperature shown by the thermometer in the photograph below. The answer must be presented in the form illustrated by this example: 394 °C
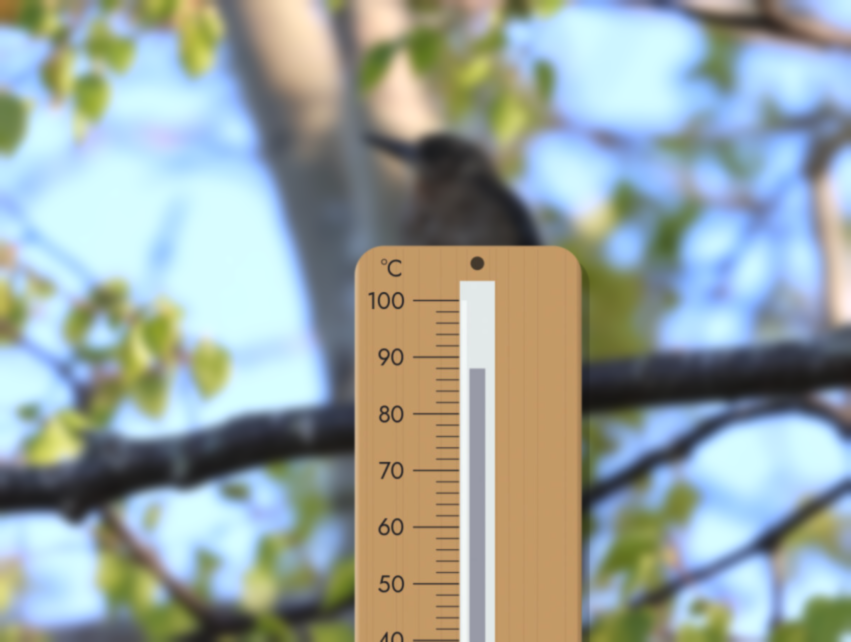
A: 88 °C
